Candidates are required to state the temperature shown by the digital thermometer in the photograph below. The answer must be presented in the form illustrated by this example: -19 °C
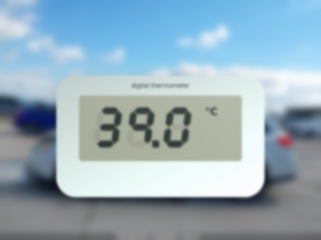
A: 39.0 °C
